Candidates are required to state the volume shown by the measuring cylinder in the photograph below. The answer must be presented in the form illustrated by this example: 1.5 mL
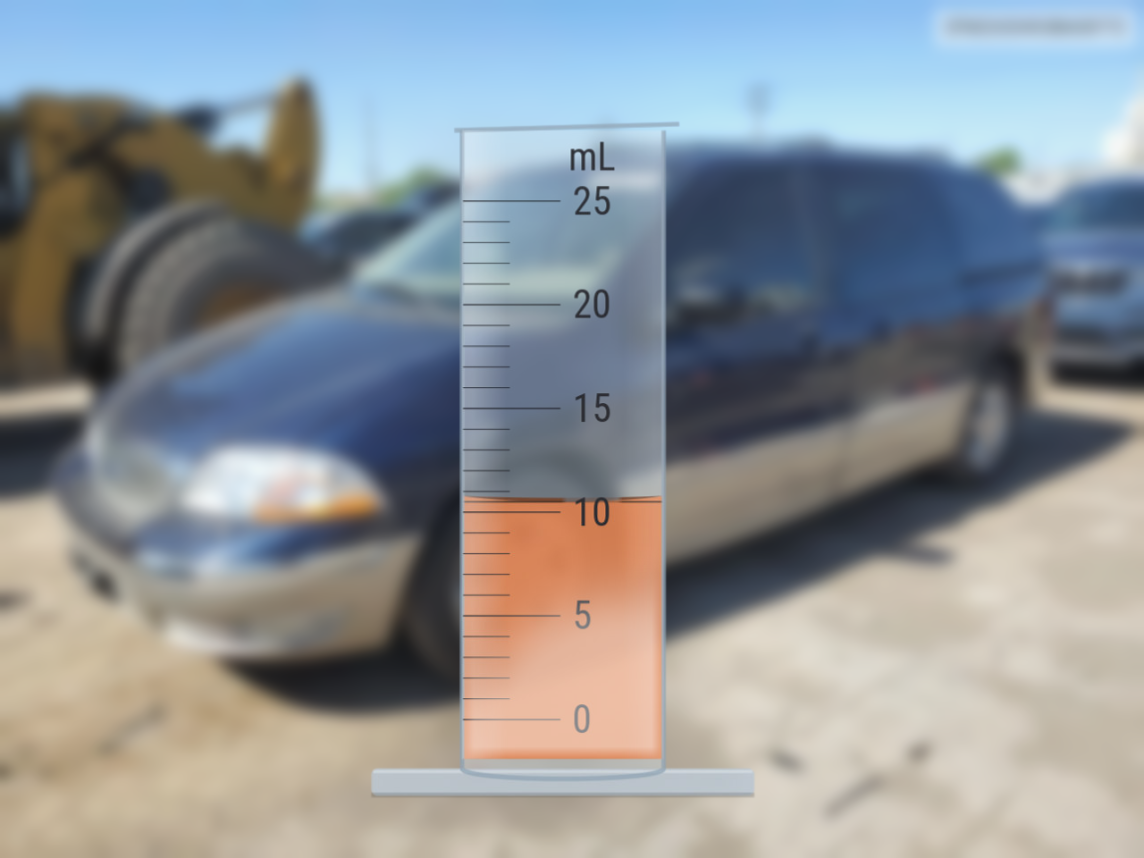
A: 10.5 mL
